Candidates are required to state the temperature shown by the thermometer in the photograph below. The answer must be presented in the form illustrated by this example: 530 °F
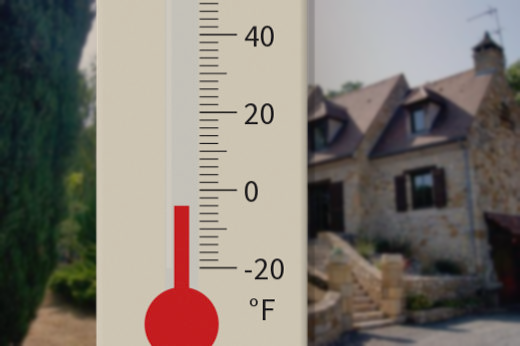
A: -4 °F
